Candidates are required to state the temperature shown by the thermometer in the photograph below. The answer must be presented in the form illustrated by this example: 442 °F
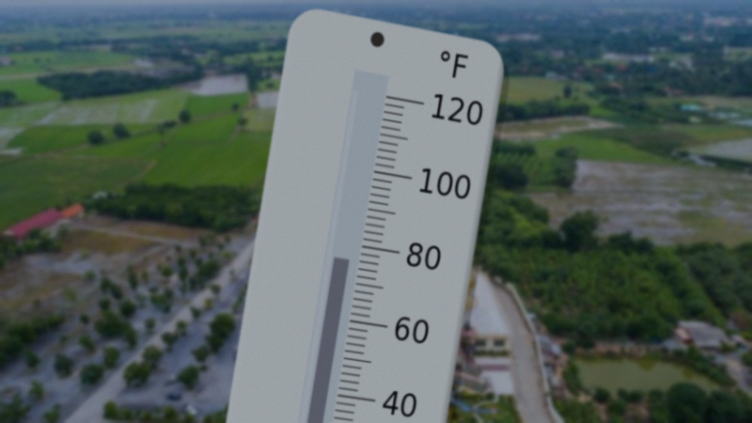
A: 76 °F
